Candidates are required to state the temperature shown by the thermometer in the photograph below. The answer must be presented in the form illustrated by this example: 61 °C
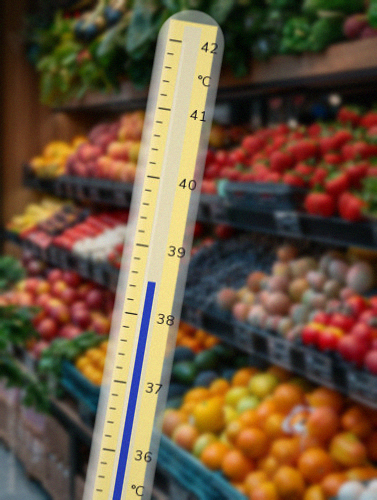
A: 38.5 °C
